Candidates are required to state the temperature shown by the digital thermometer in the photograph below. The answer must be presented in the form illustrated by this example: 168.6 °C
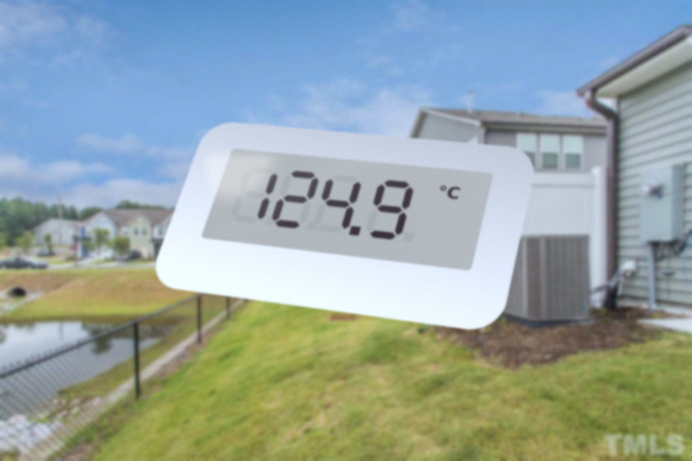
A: 124.9 °C
